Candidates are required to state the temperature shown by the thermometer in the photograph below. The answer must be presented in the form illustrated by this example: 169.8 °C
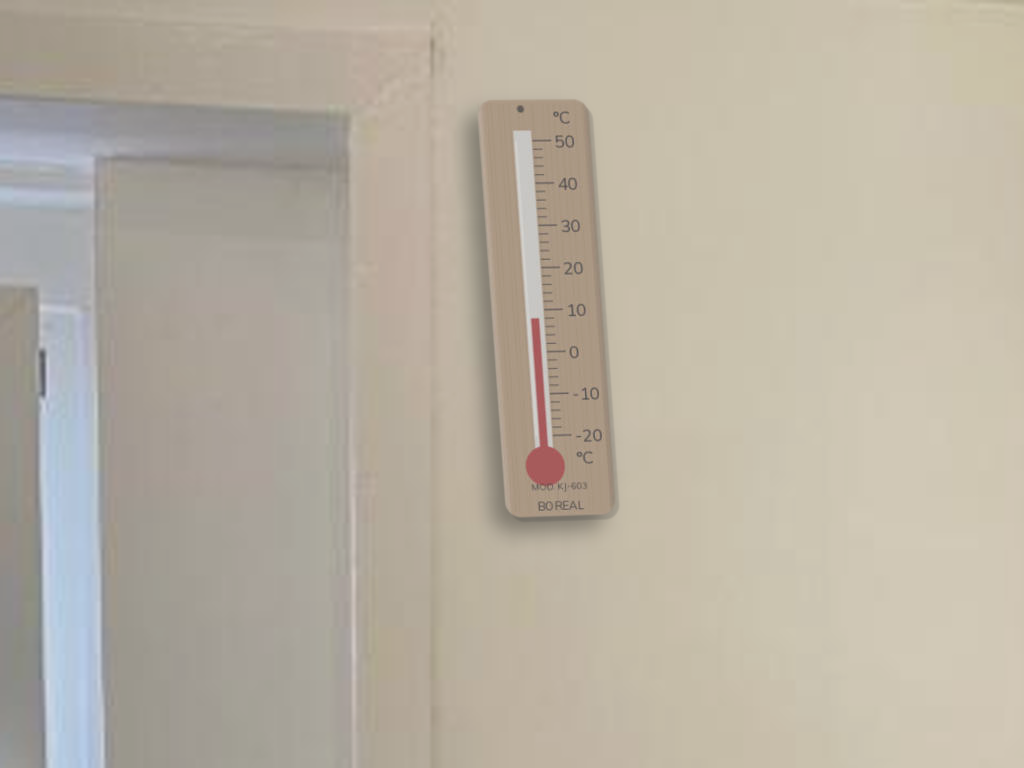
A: 8 °C
